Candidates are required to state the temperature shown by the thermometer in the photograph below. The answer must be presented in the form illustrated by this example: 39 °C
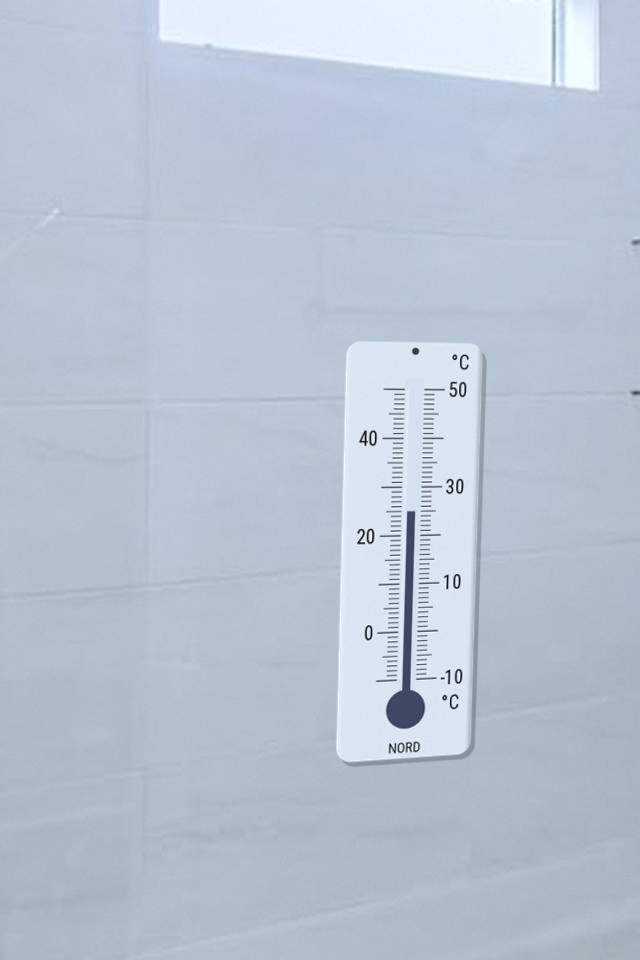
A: 25 °C
